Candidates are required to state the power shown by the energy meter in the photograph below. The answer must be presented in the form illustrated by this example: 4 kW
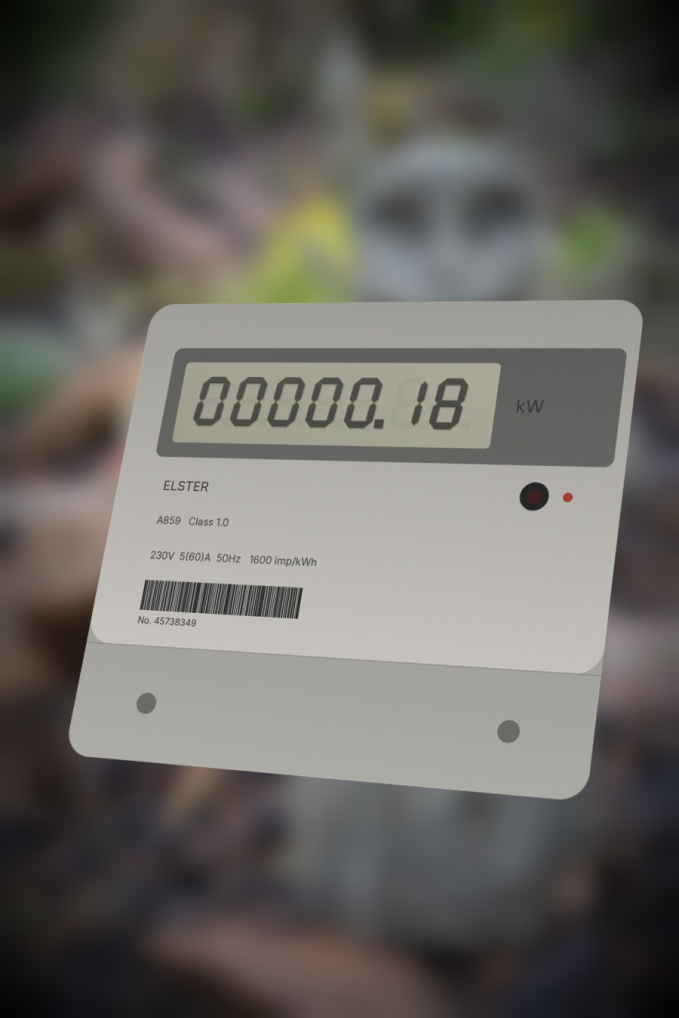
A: 0.18 kW
